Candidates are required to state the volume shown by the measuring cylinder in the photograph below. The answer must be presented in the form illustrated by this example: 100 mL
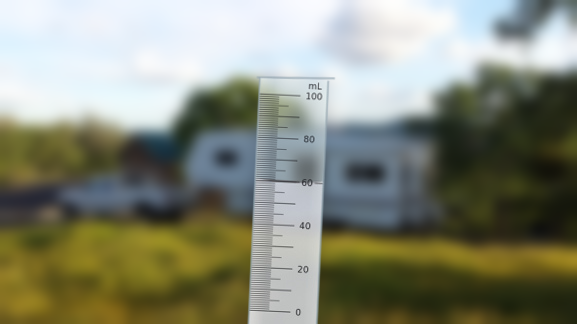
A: 60 mL
